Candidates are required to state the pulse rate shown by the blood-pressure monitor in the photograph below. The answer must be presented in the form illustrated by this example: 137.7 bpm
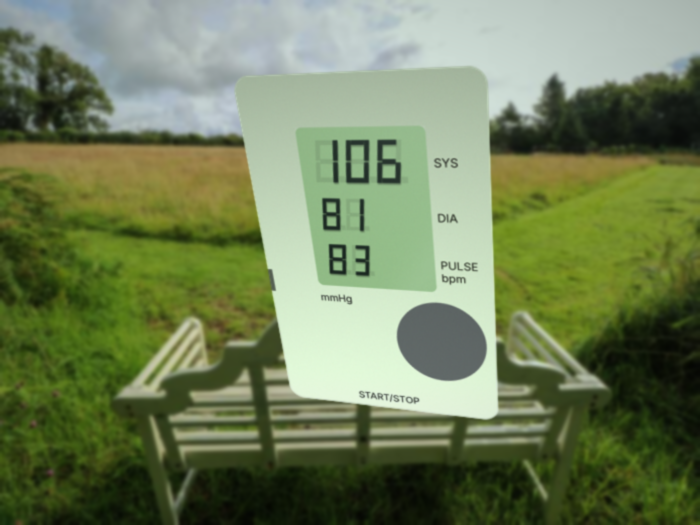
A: 83 bpm
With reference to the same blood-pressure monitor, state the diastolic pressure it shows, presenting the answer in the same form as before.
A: 81 mmHg
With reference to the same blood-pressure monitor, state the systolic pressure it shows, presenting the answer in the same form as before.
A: 106 mmHg
